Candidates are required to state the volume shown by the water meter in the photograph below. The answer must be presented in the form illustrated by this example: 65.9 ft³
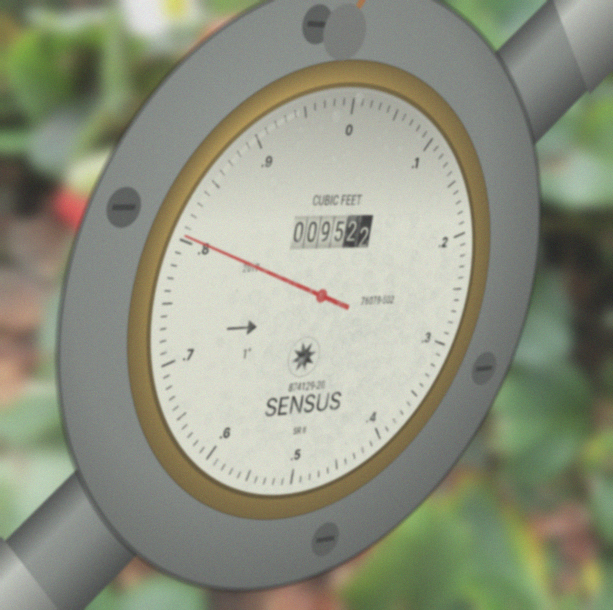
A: 9521.80 ft³
